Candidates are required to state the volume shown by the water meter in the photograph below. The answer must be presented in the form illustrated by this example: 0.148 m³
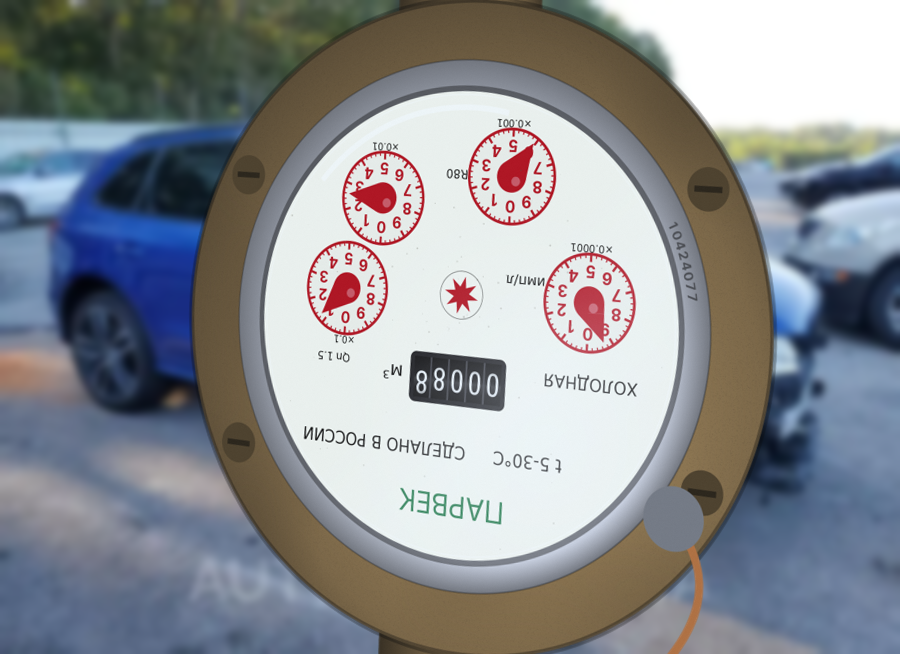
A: 88.1259 m³
